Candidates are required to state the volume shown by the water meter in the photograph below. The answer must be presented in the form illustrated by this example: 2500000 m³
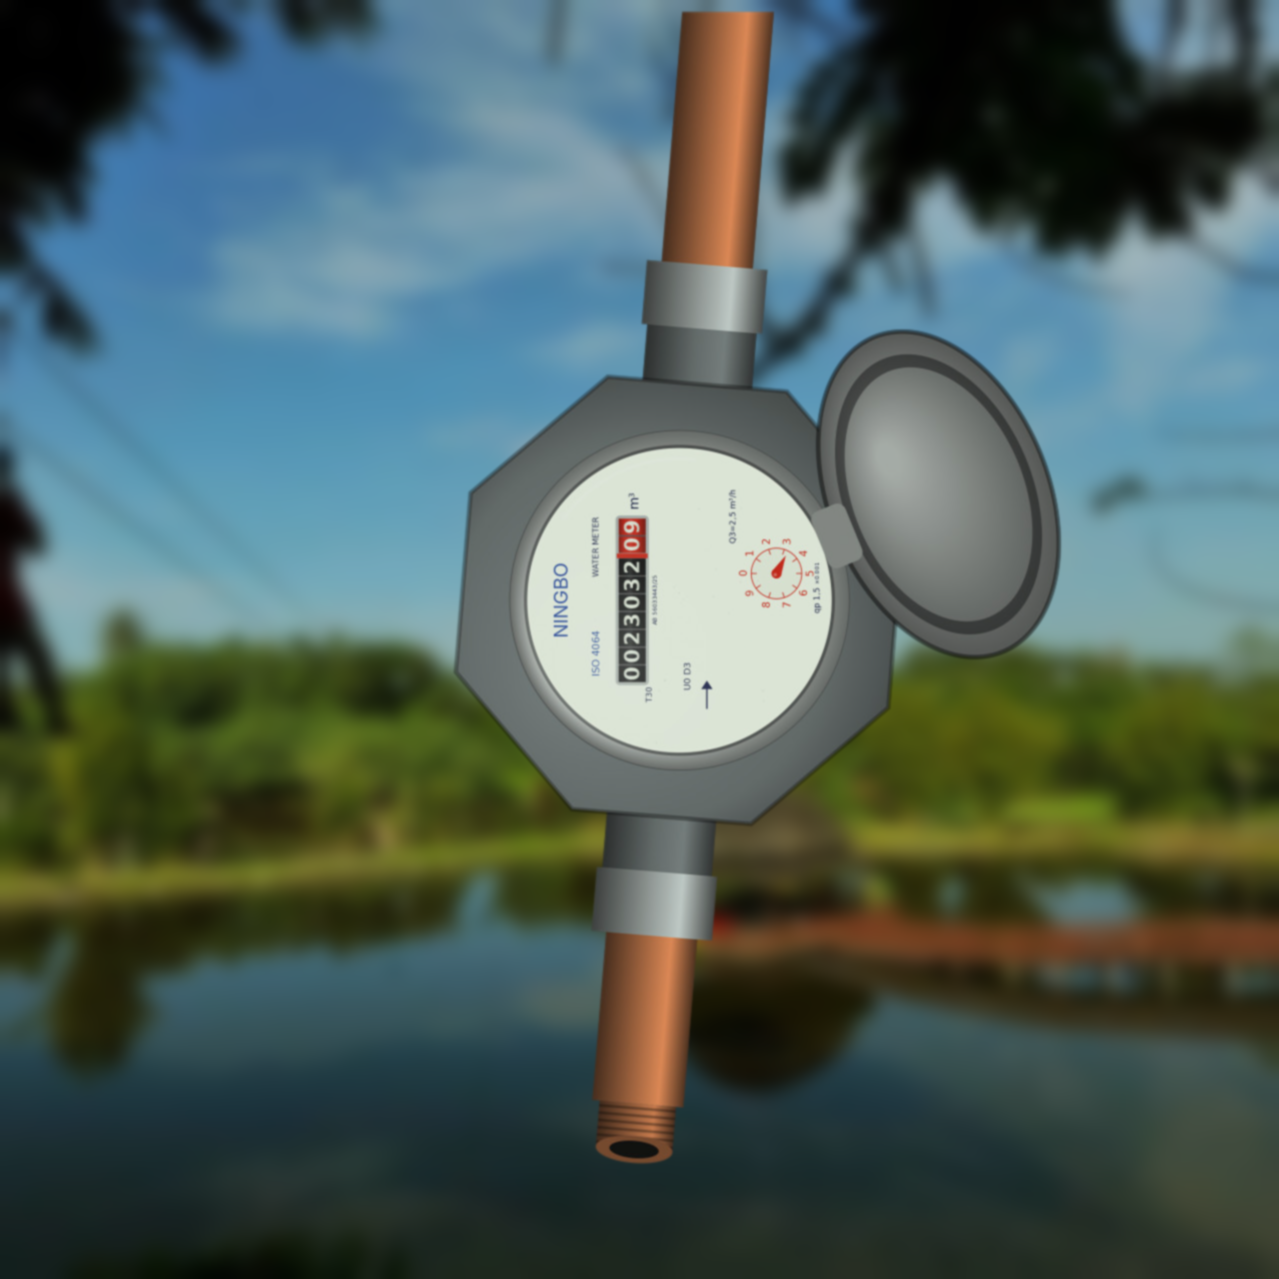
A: 23032.093 m³
